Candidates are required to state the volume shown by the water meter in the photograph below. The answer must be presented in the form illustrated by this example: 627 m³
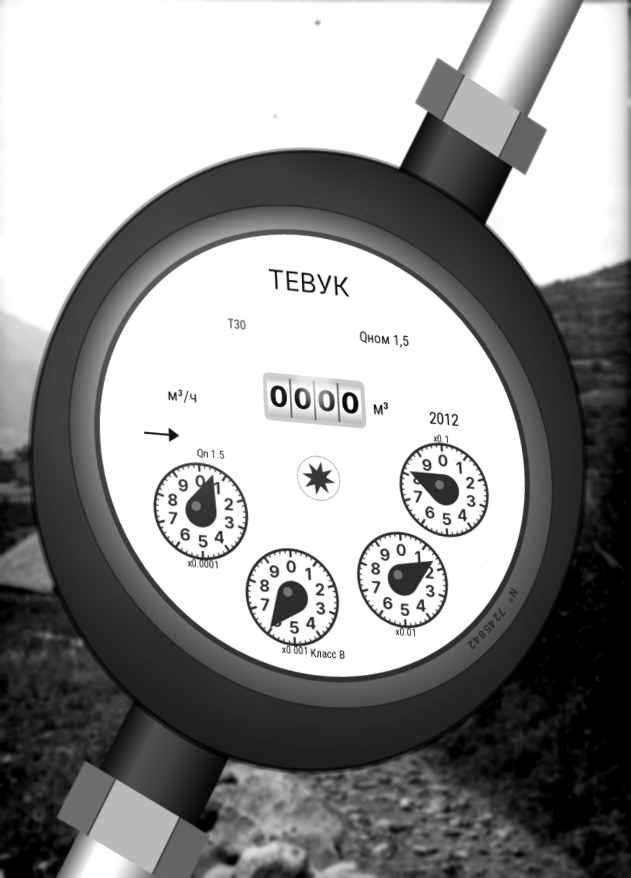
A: 0.8160 m³
